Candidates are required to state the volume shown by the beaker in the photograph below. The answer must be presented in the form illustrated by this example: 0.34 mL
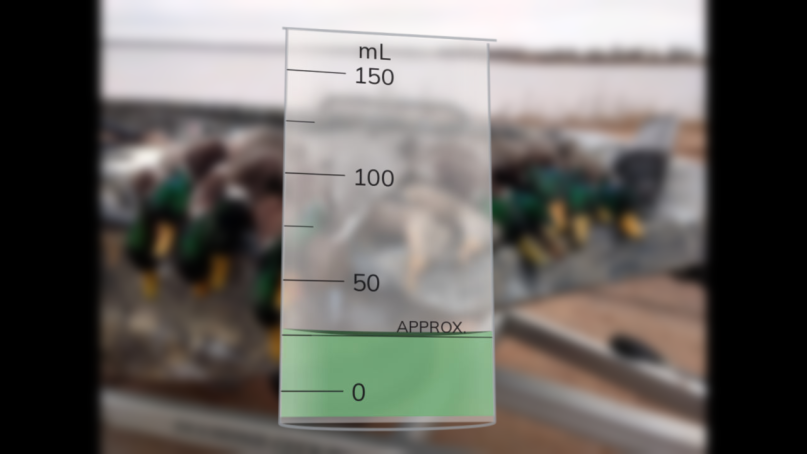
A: 25 mL
